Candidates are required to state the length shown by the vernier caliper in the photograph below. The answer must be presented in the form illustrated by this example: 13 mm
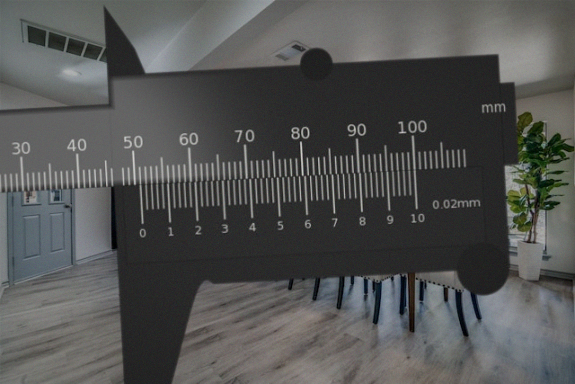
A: 51.0 mm
